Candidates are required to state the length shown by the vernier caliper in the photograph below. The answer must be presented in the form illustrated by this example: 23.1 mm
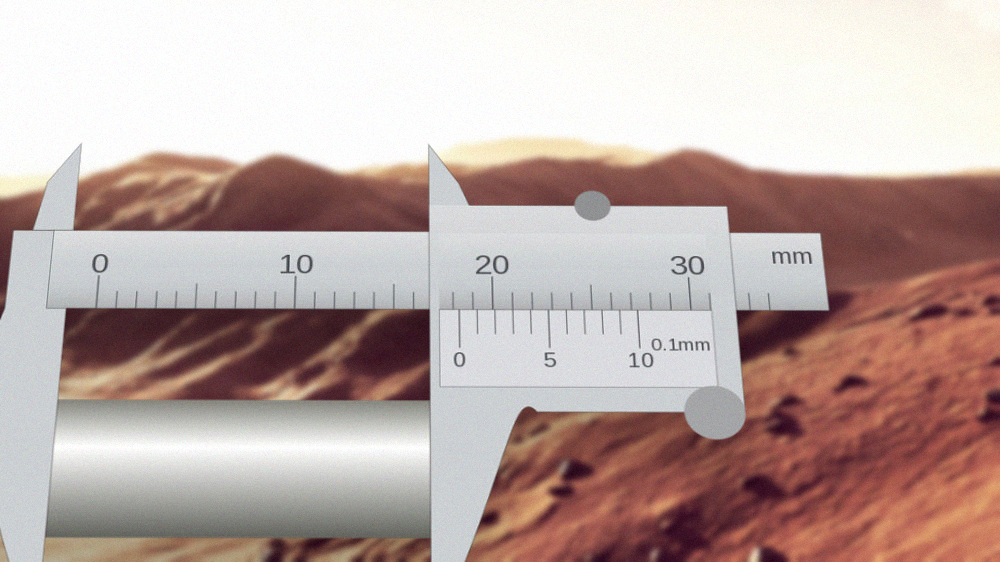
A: 18.3 mm
